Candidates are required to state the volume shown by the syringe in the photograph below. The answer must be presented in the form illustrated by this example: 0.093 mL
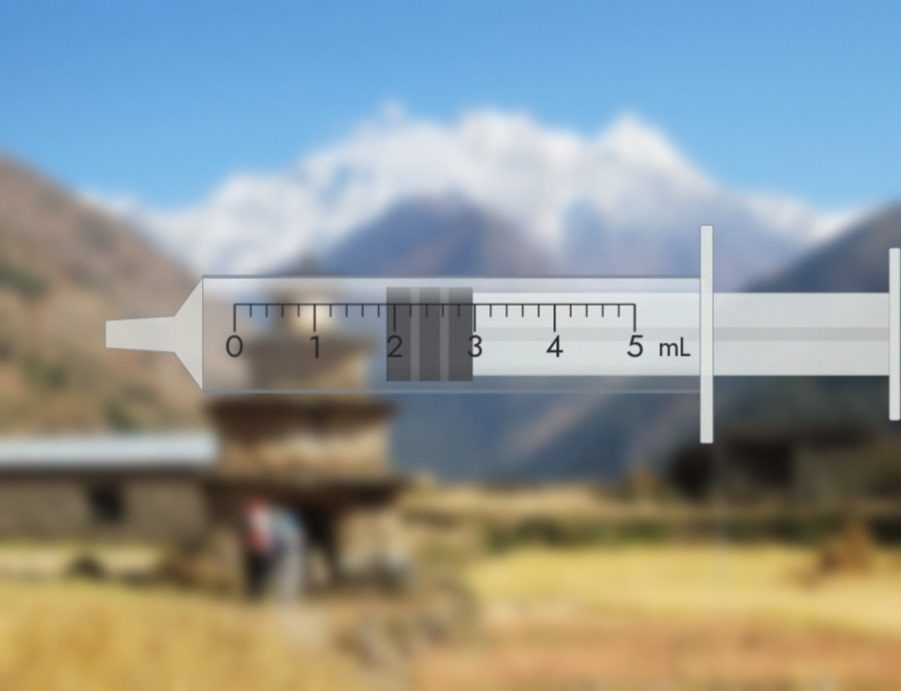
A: 1.9 mL
